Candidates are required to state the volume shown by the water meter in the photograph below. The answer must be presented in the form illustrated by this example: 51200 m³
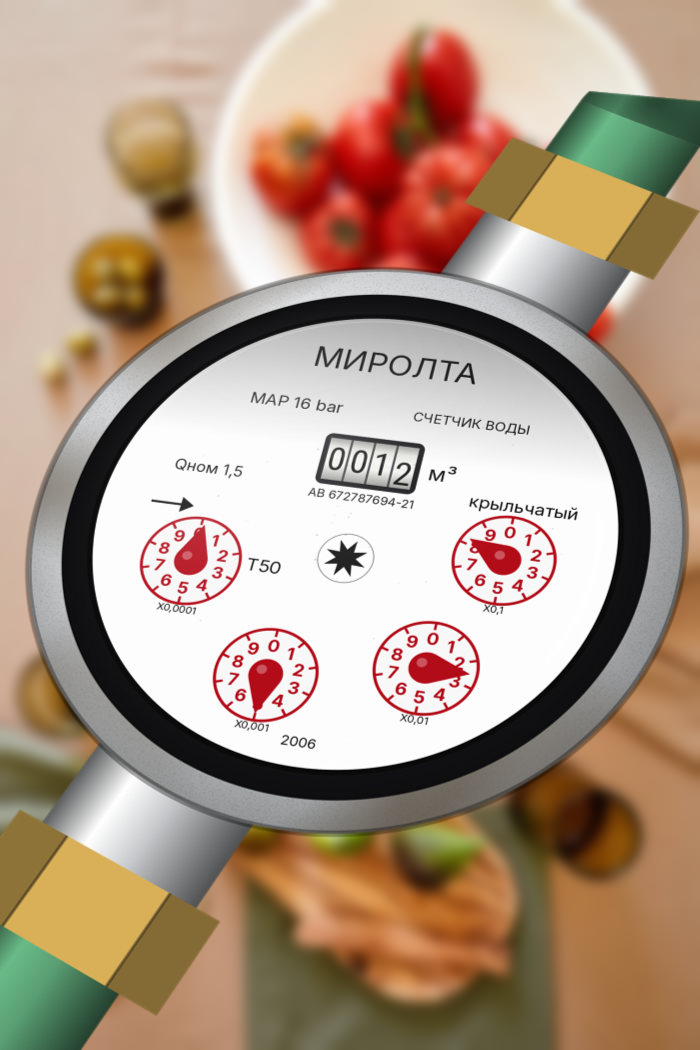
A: 11.8250 m³
